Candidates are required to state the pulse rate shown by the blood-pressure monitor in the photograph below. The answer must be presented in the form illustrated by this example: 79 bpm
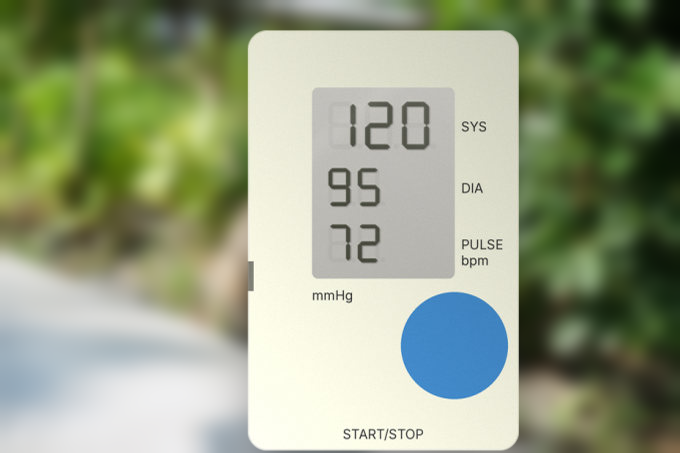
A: 72 bpm
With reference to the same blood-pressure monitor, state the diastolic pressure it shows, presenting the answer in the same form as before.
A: 95 mmHg
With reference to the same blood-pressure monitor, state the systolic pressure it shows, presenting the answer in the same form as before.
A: 120 mmHg
